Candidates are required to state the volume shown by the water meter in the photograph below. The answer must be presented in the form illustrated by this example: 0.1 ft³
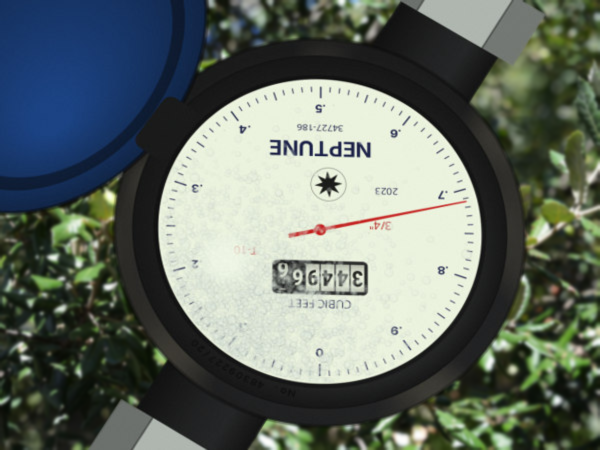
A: 344965.71 ft³
